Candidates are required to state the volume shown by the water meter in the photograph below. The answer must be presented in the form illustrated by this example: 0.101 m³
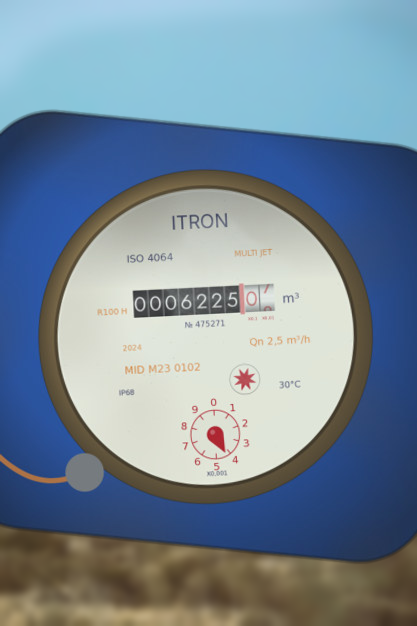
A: 6225.074 m³
